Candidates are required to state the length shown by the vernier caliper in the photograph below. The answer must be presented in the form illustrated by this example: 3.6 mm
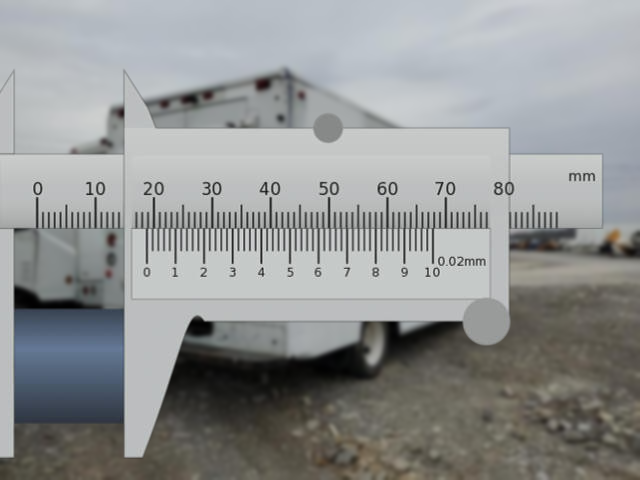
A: 18.8 mm
